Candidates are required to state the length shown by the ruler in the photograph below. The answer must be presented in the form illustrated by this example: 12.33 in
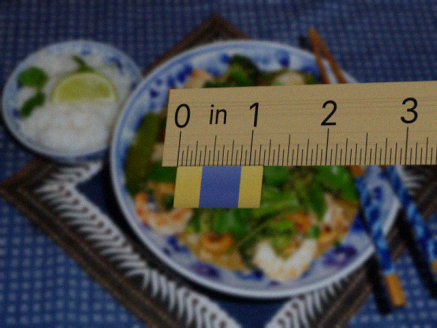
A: 1.1875 in
